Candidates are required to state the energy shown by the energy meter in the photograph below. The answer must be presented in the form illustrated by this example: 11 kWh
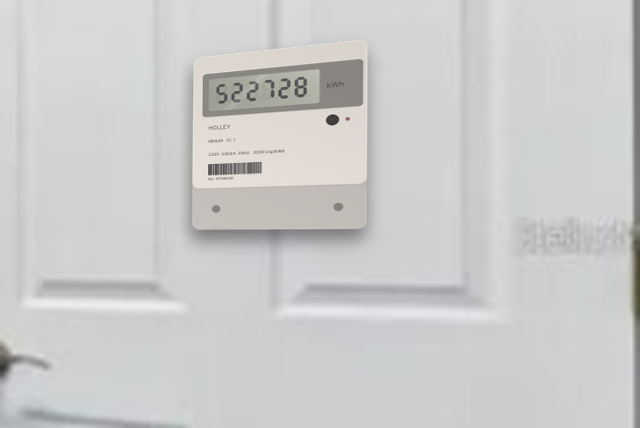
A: 522728 kWh
